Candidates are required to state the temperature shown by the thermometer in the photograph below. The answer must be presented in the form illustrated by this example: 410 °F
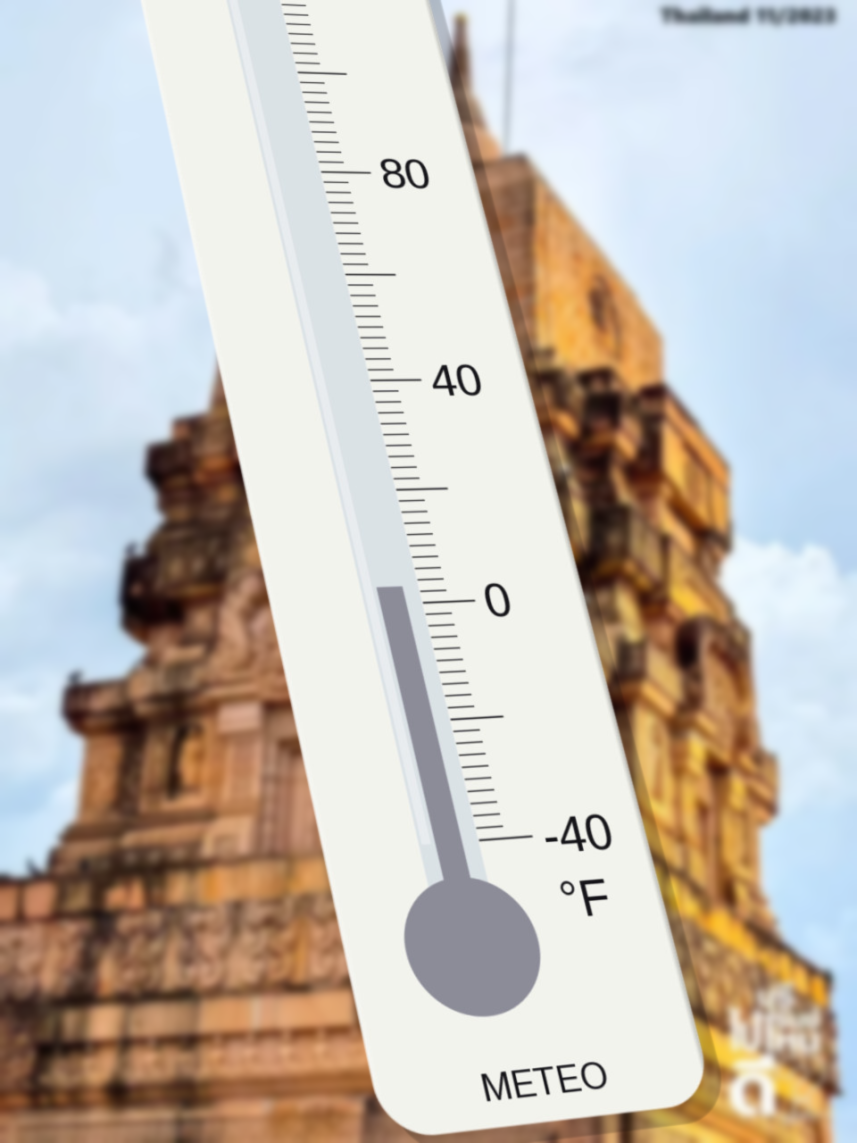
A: 3 °F
